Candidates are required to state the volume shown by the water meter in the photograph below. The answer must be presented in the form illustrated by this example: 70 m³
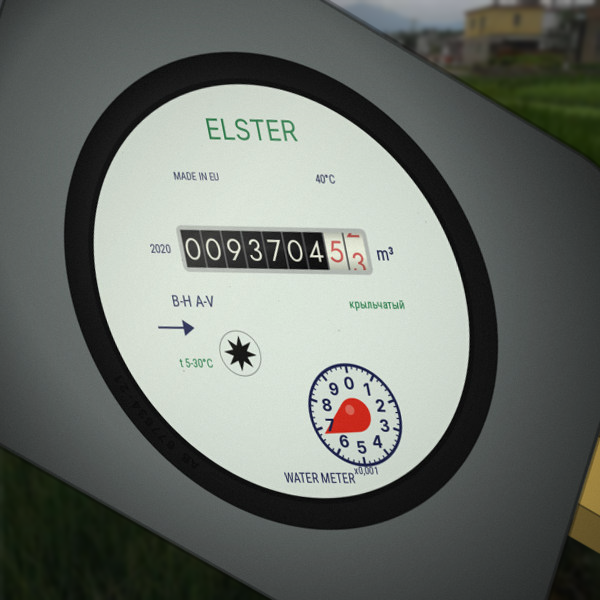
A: 93704.526 m³
